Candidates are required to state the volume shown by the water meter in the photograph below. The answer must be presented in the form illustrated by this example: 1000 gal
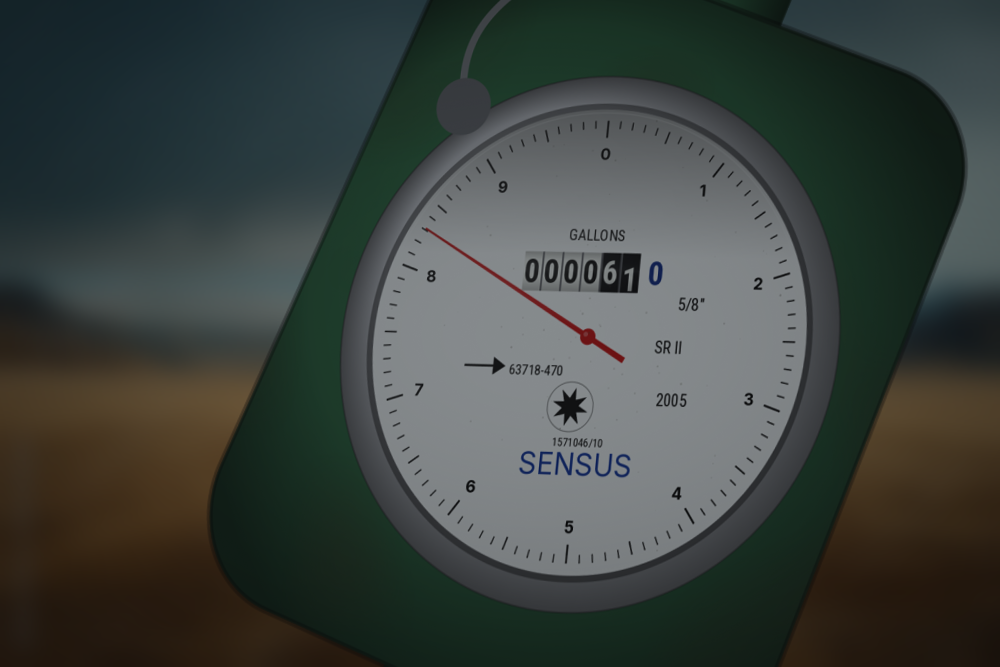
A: 608.3 gal
